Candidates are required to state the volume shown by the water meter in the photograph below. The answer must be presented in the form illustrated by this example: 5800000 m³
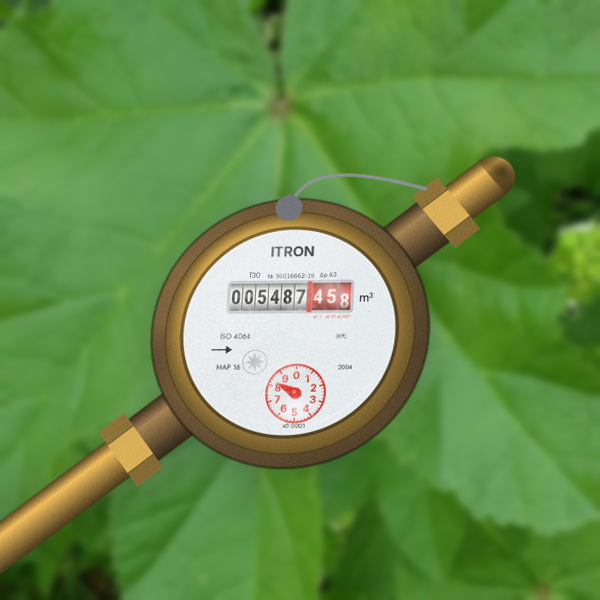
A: 5487.4578 m³
